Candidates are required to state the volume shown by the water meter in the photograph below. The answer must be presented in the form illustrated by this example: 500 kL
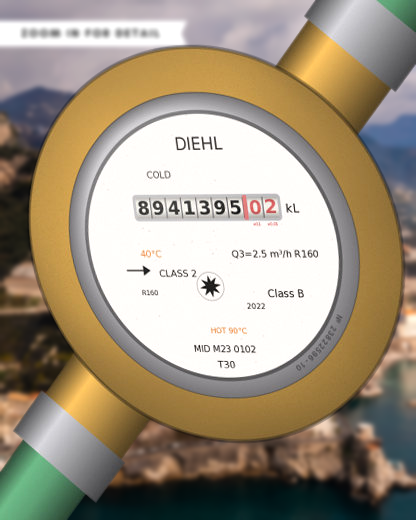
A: 8941395.02 kL
